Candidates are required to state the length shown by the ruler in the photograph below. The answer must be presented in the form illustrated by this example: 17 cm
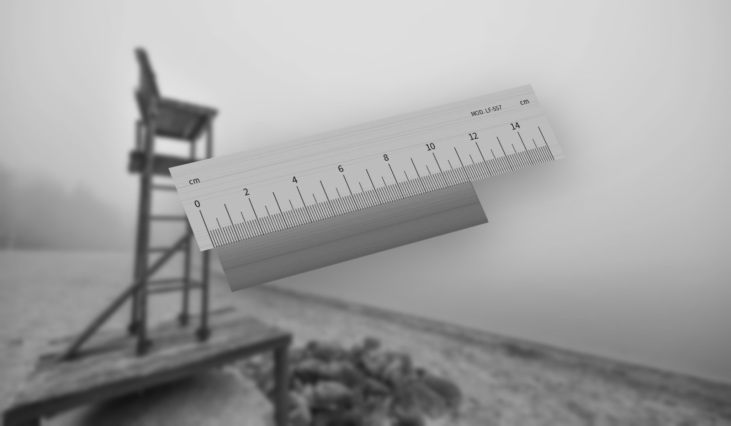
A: 11 cm
